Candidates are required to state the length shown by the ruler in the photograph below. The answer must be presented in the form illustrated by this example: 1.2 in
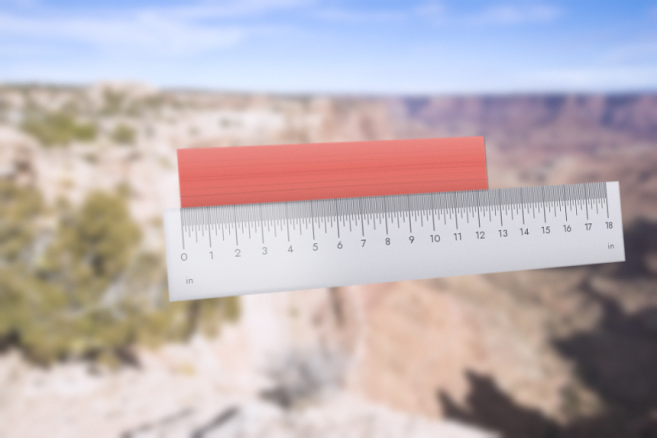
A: 12.5 in
